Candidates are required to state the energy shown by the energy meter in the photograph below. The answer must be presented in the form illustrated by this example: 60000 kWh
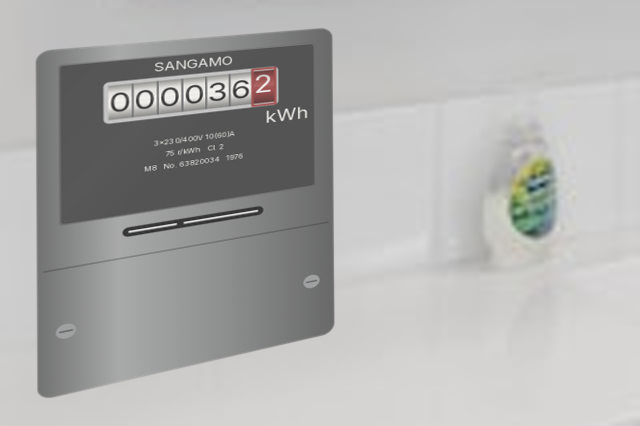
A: 36.2 kWh
